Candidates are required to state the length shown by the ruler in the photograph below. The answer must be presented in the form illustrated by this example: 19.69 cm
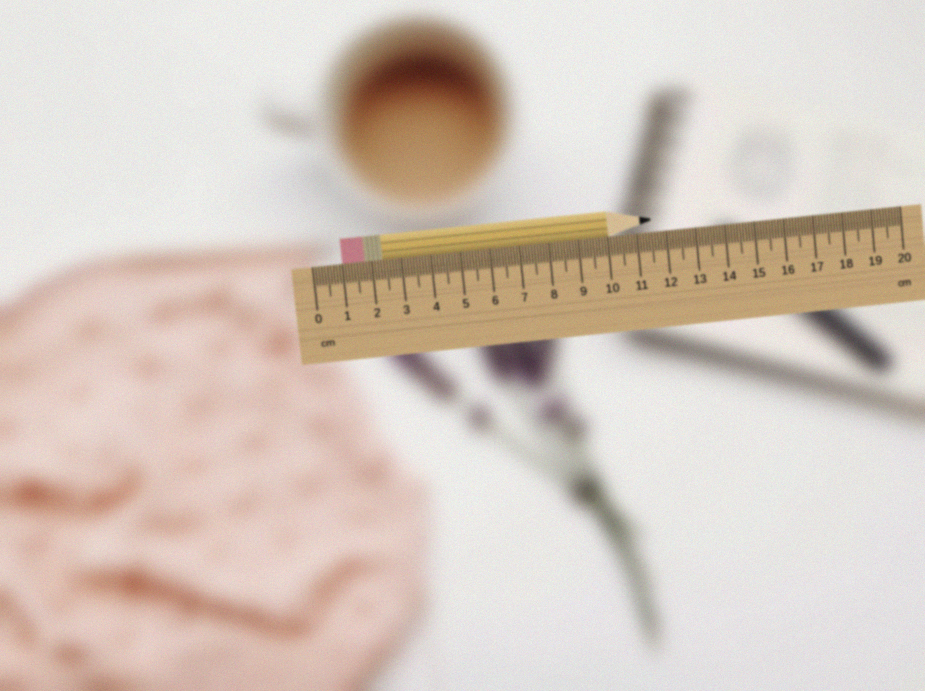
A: 10.5 cm
